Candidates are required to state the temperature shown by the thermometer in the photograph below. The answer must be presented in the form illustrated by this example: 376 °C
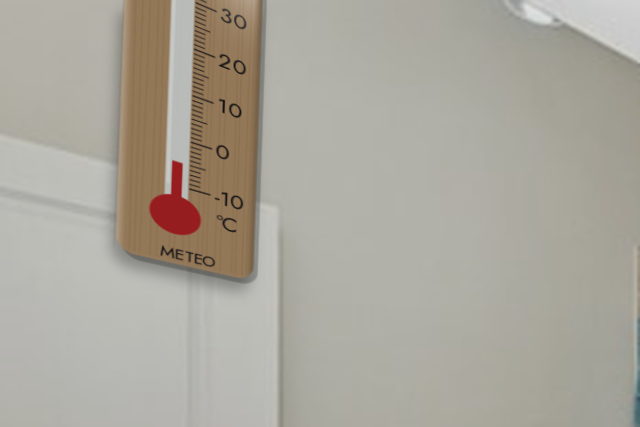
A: -5 °C
